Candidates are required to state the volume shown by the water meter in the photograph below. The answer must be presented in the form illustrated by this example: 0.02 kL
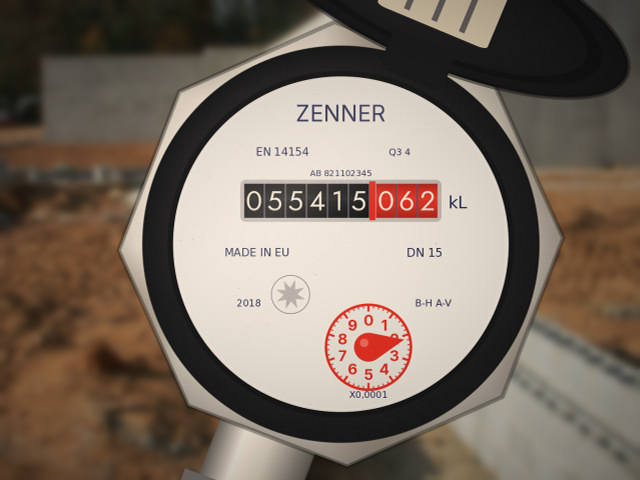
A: 55415.0622 kL
